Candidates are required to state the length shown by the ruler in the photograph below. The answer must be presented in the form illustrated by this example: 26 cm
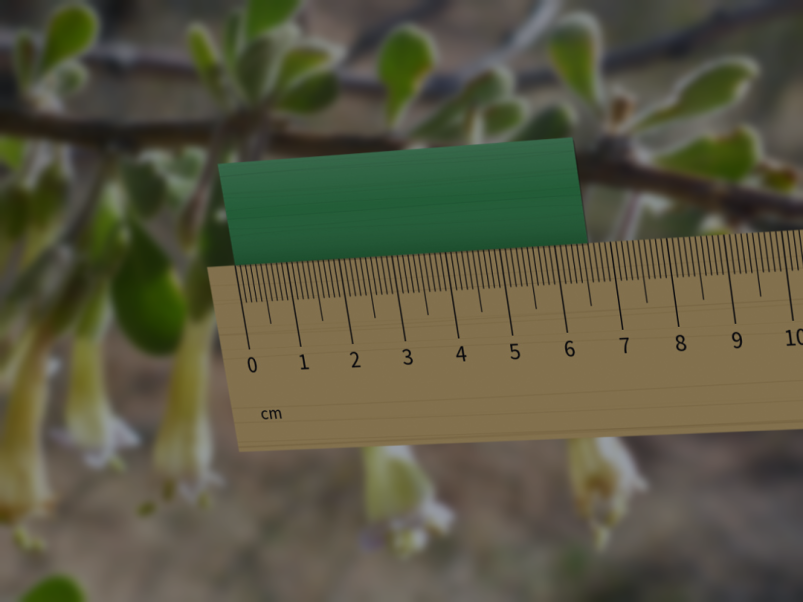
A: 6.6 cm
